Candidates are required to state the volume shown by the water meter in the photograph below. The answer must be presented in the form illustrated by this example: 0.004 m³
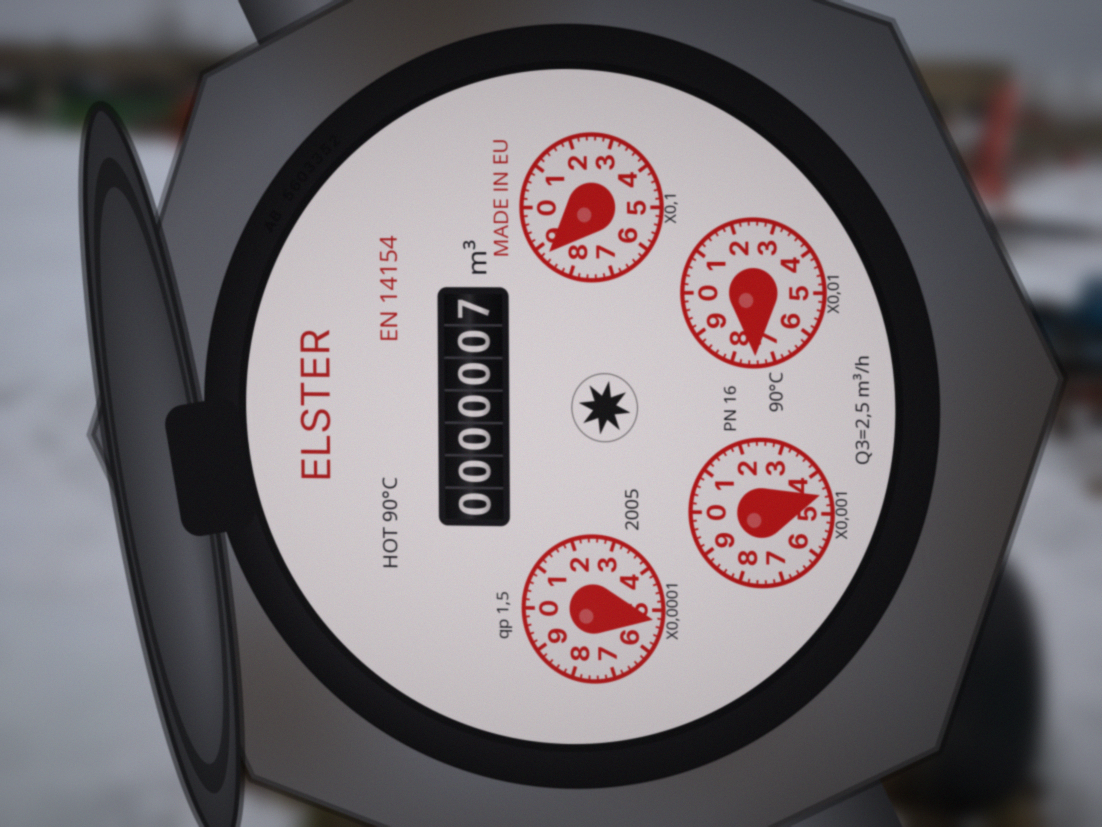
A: 7.8745 m³
